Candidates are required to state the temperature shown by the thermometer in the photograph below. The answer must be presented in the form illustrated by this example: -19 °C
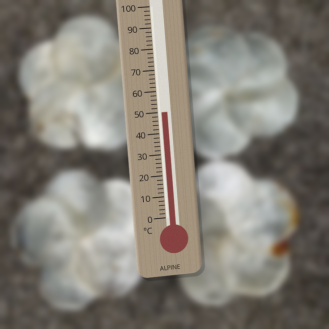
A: 50 °C
